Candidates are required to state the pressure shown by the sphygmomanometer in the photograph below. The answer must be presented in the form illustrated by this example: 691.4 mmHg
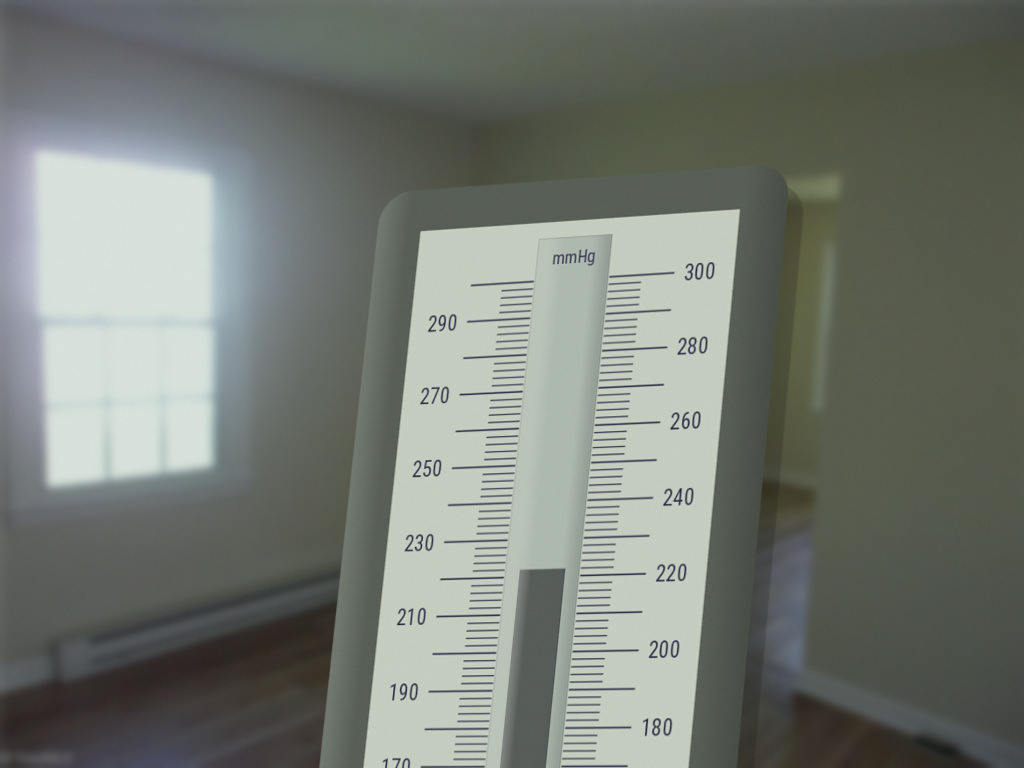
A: 222 mmHg
